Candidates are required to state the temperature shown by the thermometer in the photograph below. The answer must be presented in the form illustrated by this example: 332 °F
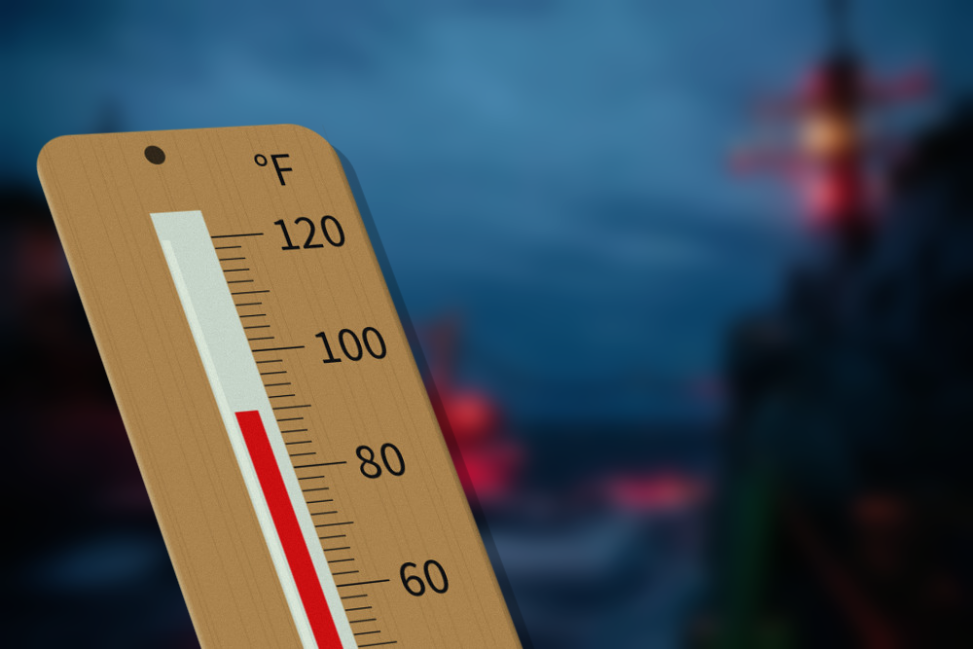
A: 90 °F
